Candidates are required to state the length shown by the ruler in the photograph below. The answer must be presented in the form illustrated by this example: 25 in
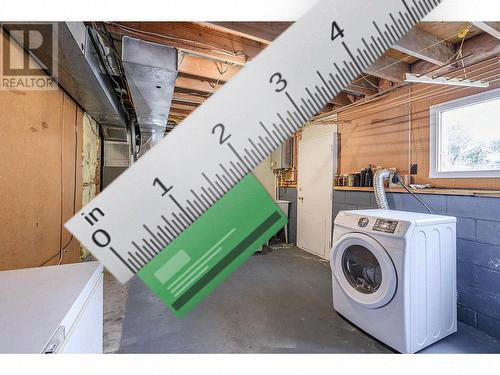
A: 2 in
